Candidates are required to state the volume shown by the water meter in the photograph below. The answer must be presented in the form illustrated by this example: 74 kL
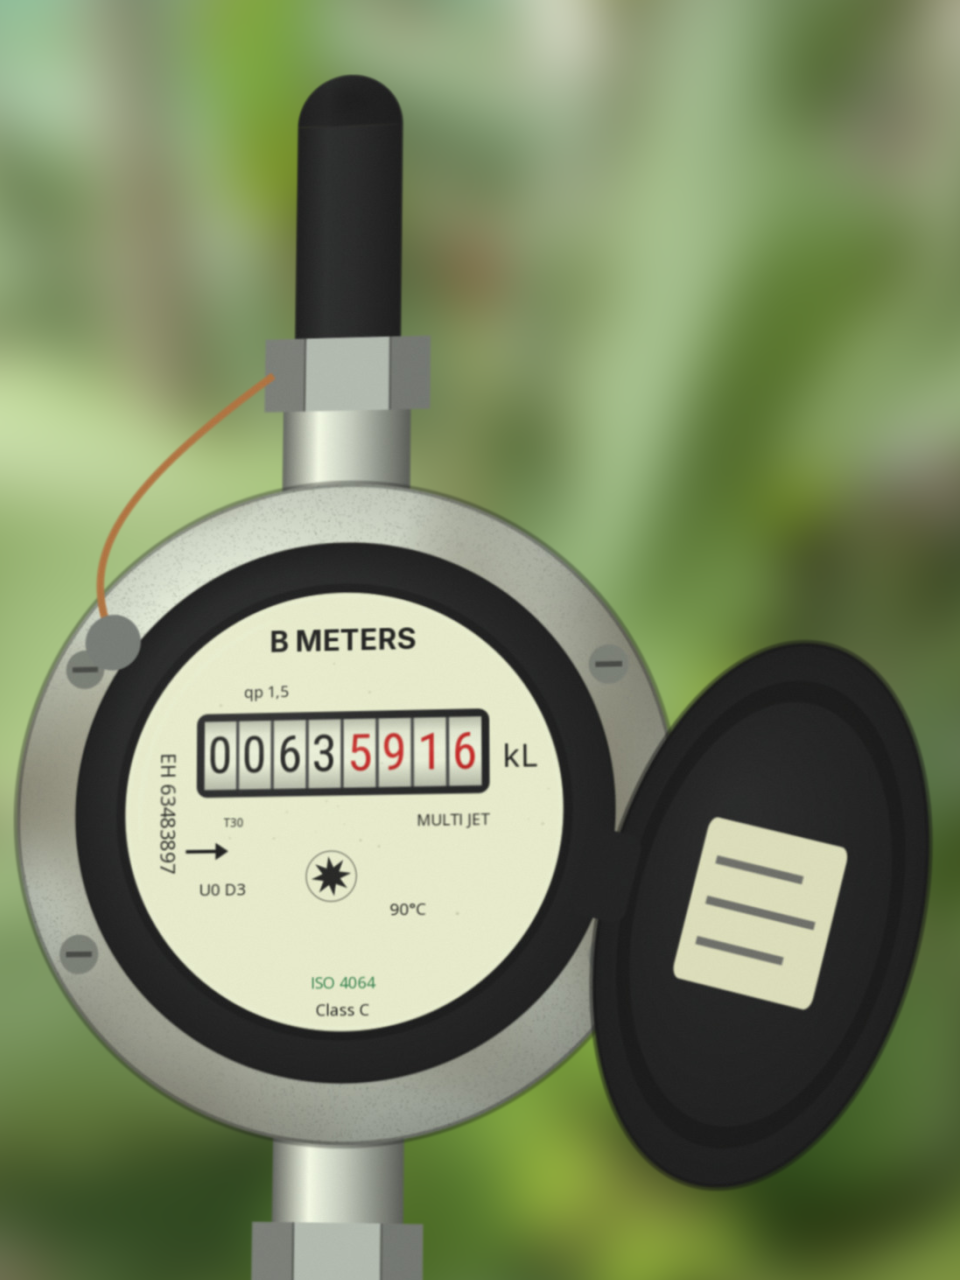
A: 63.5916 kL
